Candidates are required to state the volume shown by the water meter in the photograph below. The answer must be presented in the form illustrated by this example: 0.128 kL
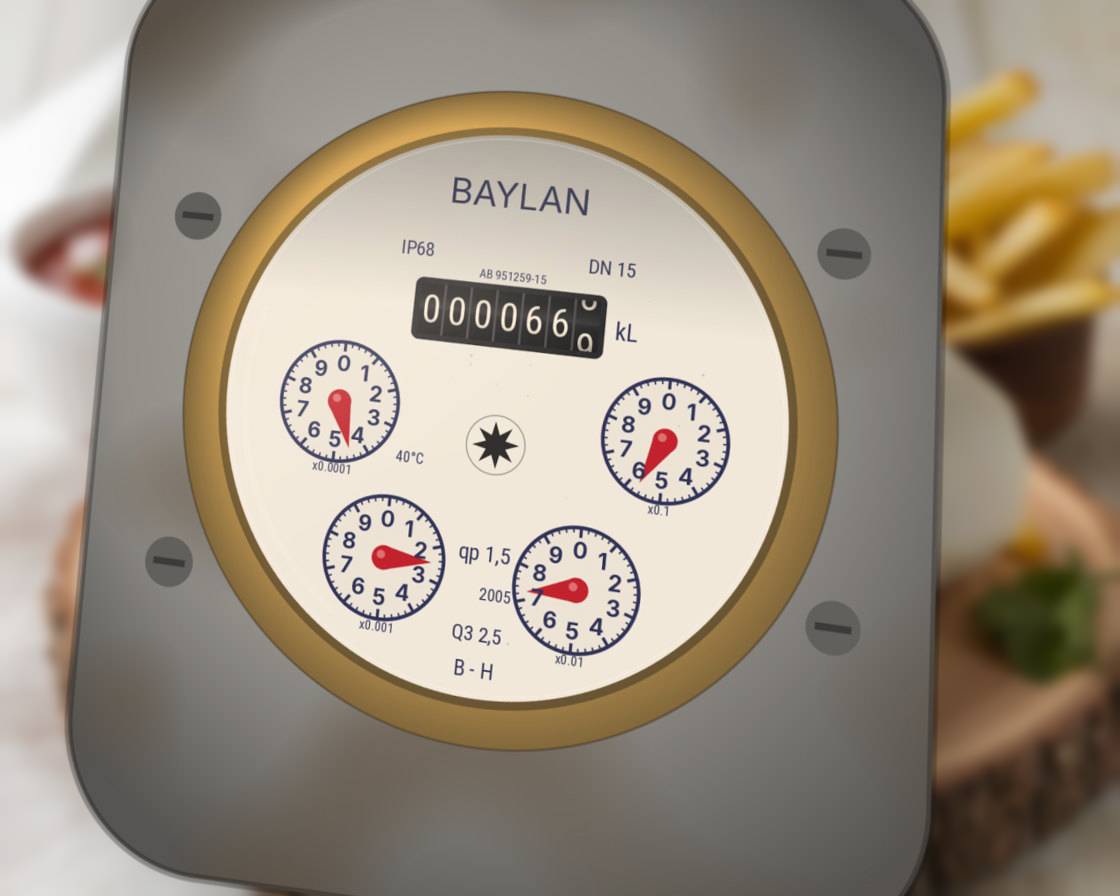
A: 668.5724 kL
